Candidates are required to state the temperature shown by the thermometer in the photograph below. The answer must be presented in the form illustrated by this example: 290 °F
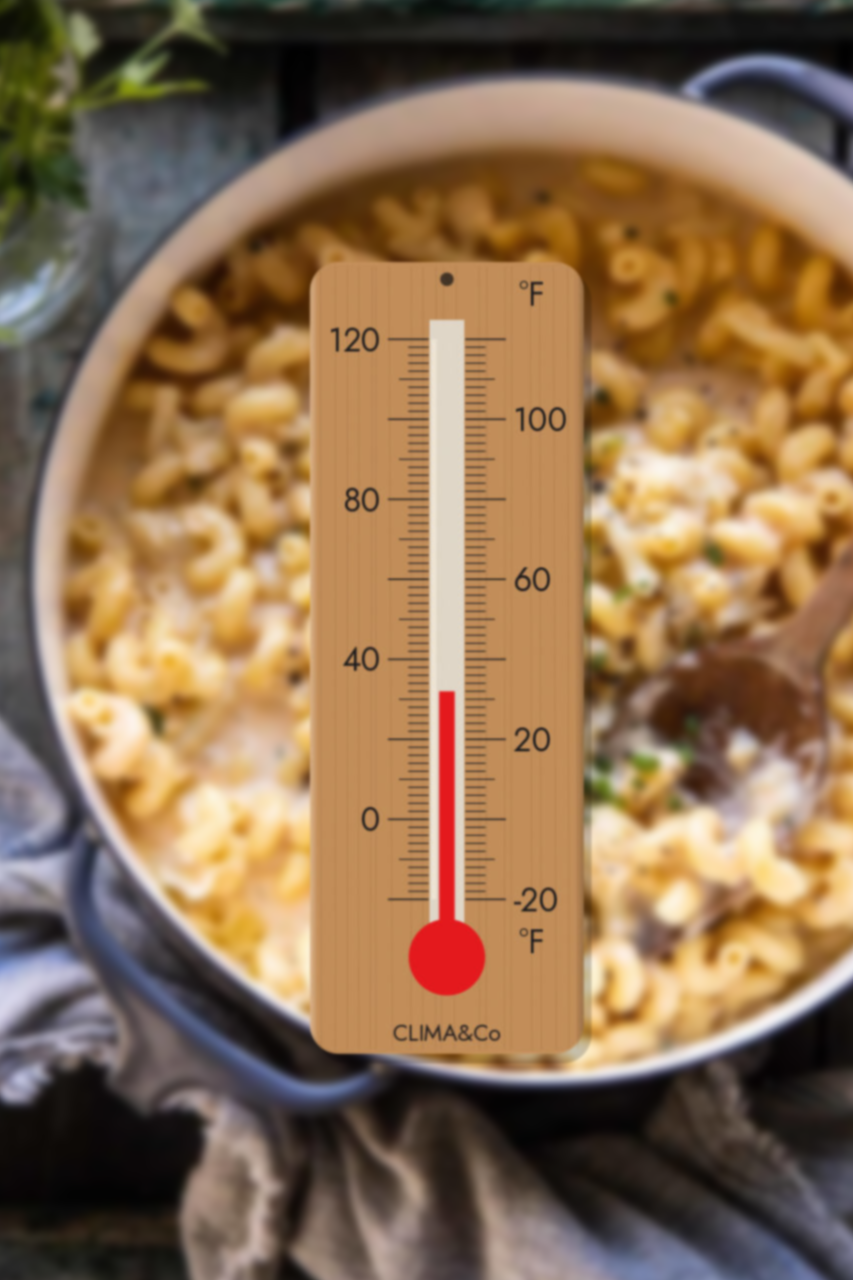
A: 32 °F
